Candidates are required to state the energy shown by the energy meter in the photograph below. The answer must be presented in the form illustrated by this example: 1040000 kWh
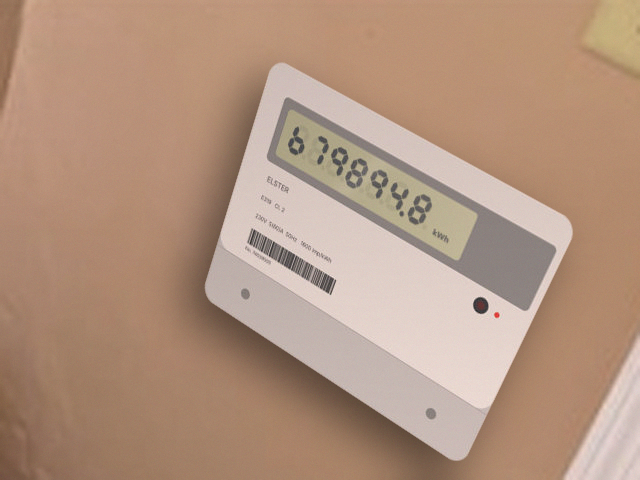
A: 679894.8 kWh
